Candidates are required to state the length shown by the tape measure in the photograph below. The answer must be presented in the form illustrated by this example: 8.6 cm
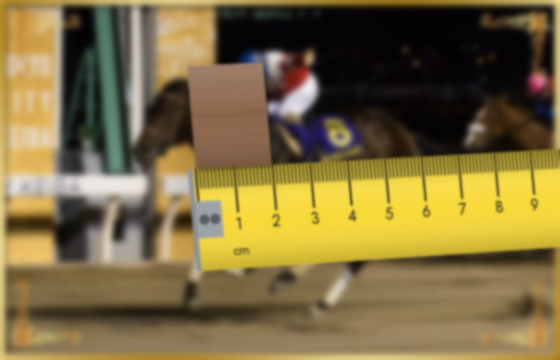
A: 2 cm
